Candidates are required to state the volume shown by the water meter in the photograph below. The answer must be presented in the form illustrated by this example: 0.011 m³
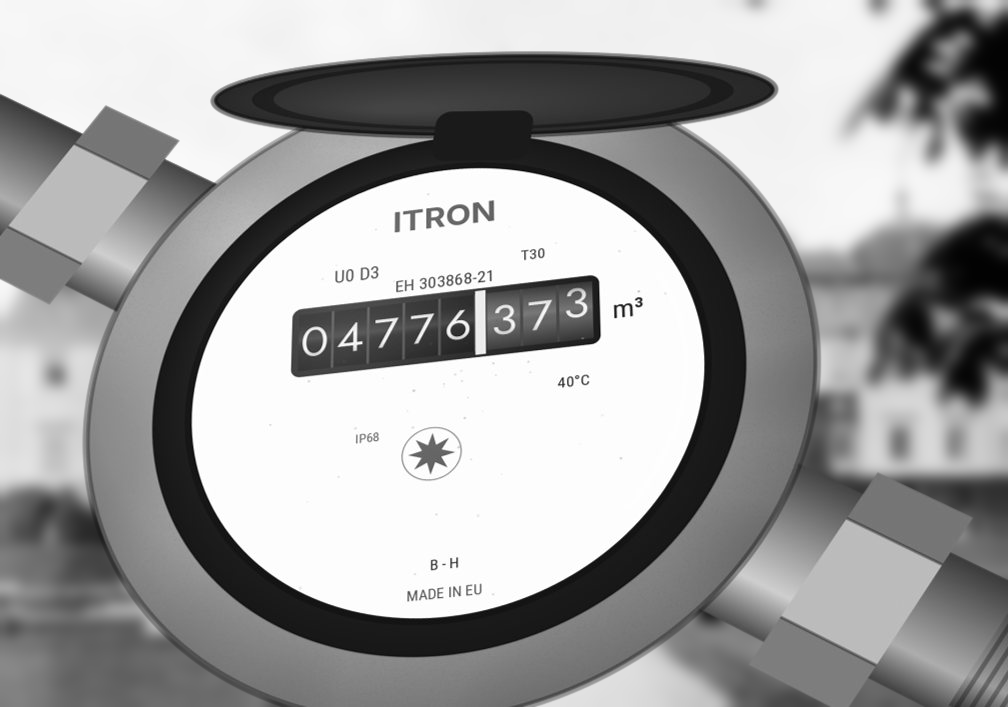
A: 4776.373 m³
